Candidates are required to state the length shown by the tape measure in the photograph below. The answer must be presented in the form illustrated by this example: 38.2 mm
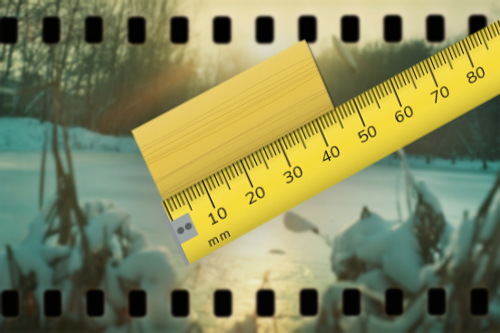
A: 45 mm
